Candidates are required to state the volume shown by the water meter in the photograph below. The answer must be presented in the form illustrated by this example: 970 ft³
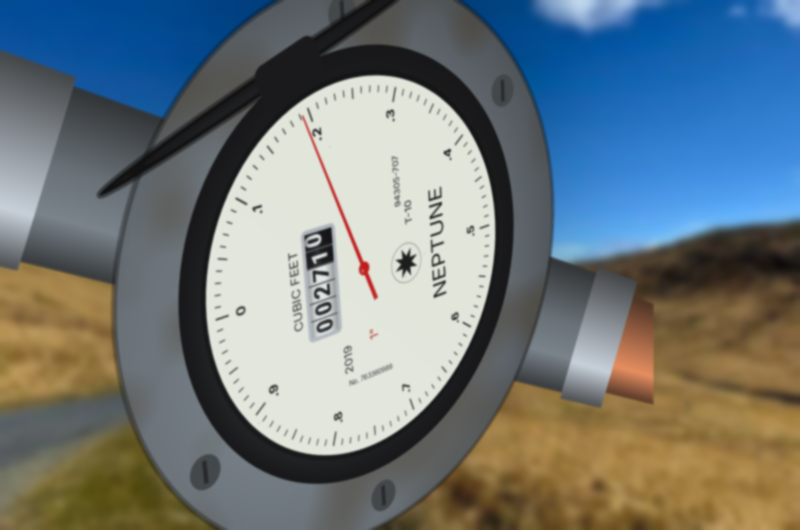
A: 2710.19 ft³
